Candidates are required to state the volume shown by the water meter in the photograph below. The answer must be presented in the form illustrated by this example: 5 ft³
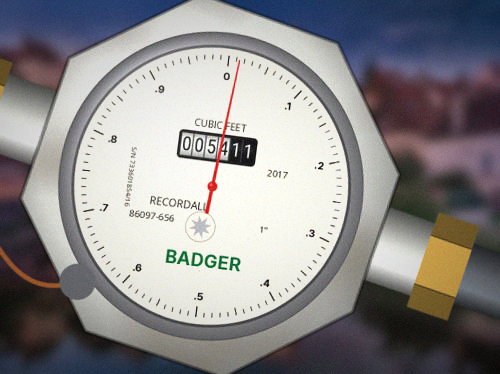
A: 5411.01 ft³
